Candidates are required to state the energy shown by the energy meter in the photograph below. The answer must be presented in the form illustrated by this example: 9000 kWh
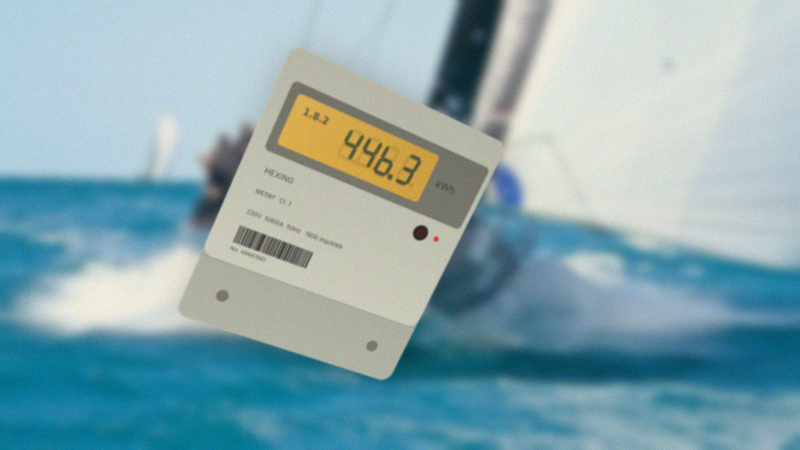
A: 446.3 kWh
